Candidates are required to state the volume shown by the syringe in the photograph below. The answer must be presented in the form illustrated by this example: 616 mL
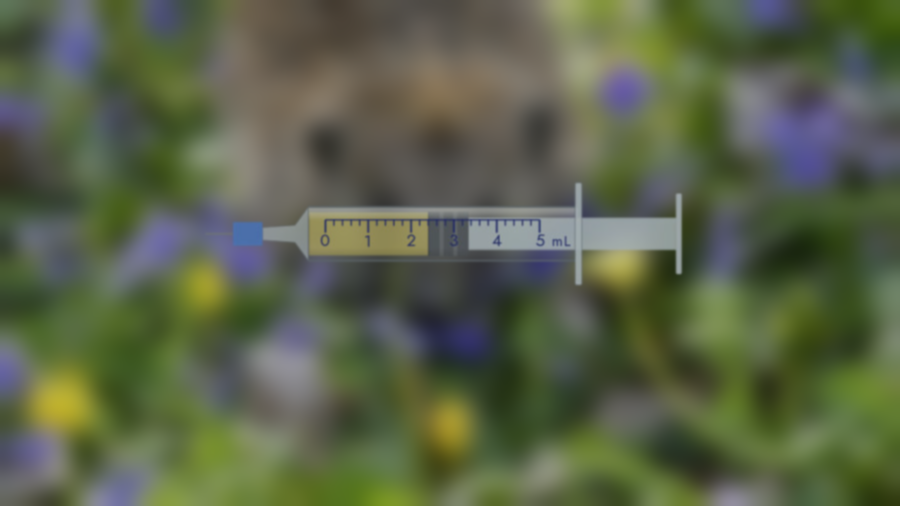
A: 2.4 mL
